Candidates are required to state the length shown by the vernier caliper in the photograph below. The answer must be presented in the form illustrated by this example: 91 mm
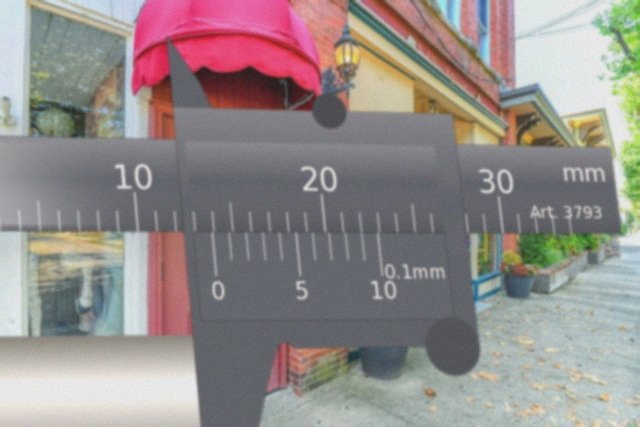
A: 13.9 mm
